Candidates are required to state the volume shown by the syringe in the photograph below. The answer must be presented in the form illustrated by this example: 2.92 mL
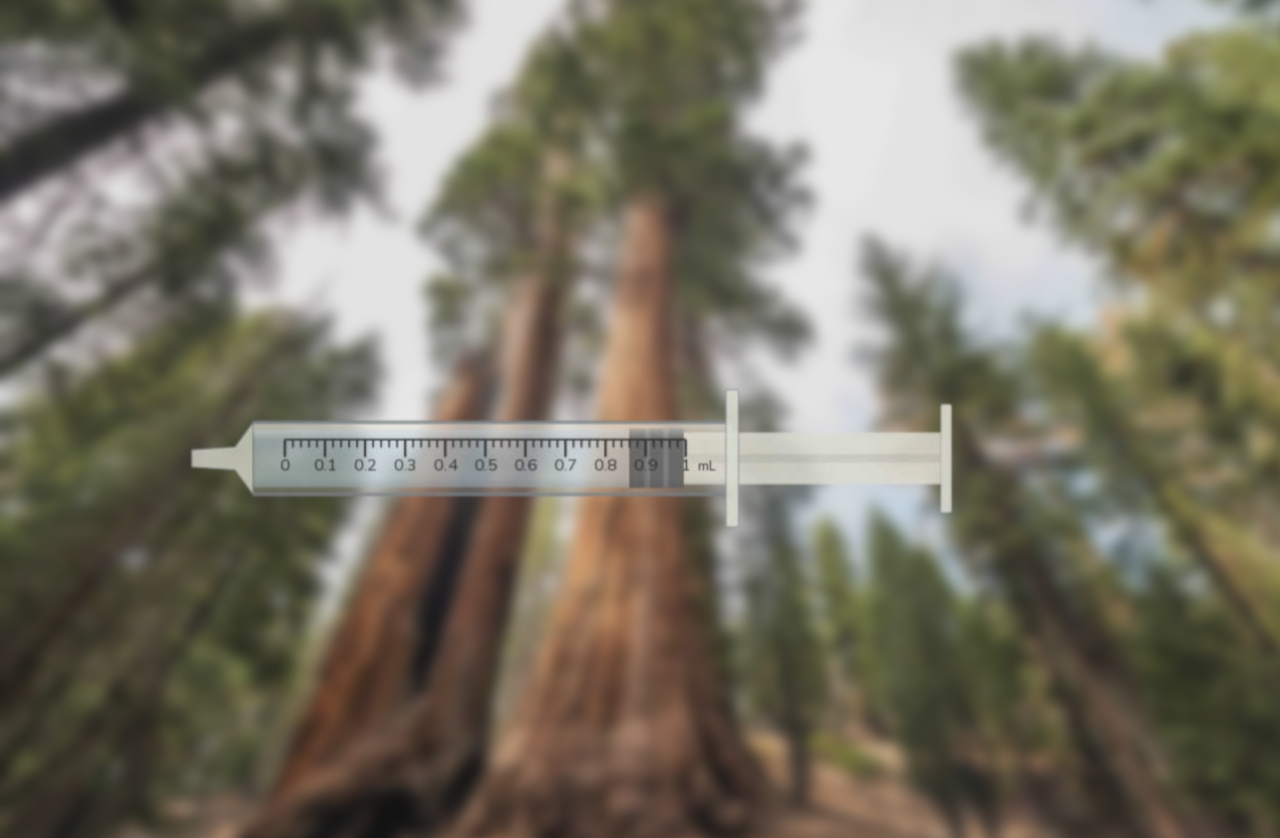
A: 0.86 mL
